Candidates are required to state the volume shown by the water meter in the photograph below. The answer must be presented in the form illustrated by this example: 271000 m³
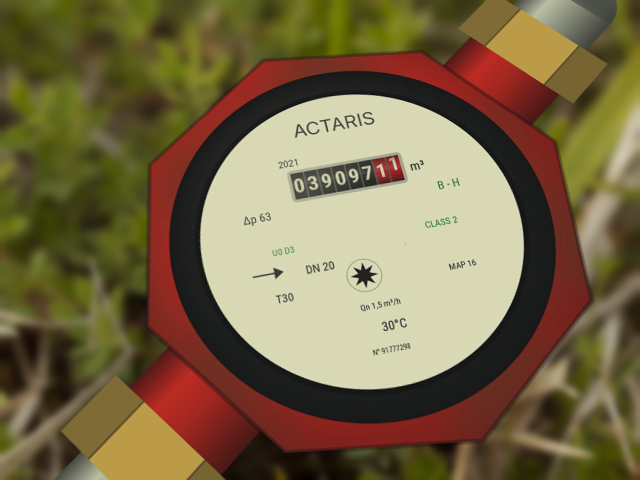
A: 39097.11 m³
